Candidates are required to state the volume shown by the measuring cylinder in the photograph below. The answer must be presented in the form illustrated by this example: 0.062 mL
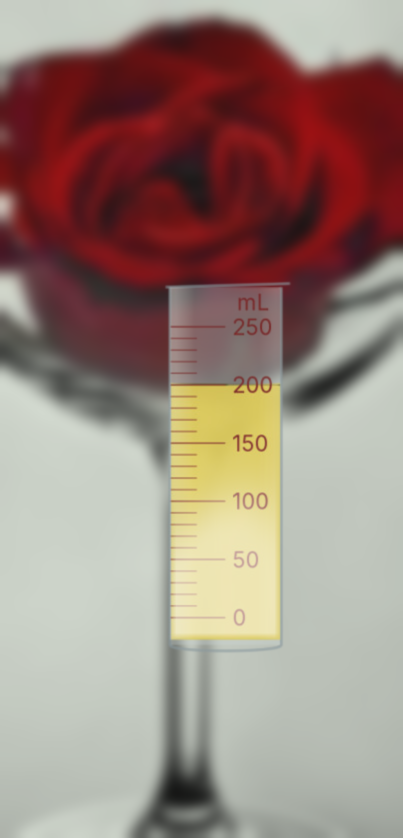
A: 200 mL
